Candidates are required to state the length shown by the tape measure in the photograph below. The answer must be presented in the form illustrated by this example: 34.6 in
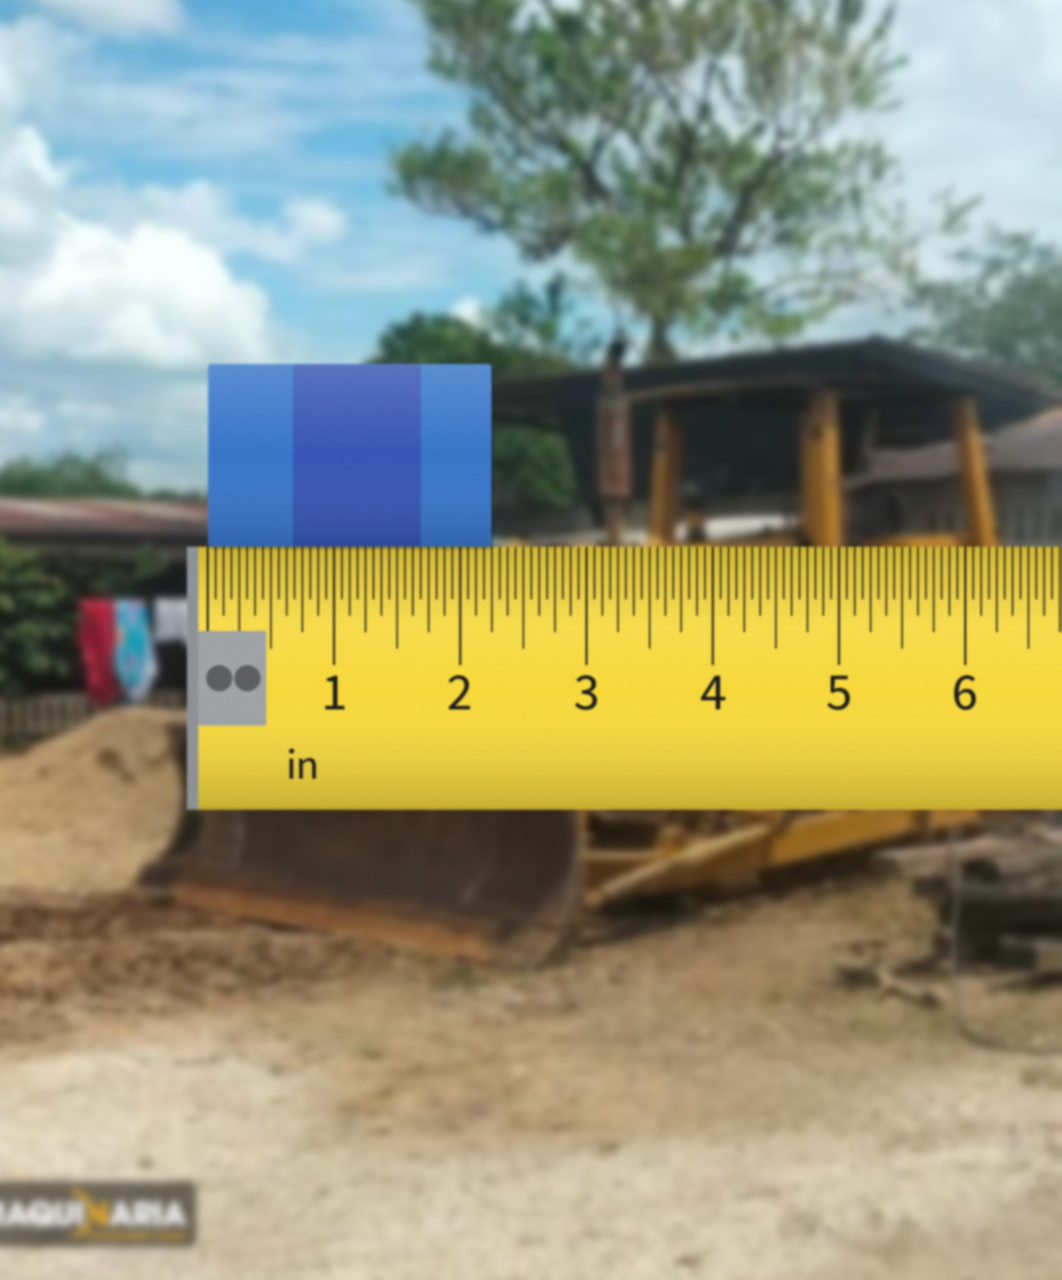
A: 2.25 in
